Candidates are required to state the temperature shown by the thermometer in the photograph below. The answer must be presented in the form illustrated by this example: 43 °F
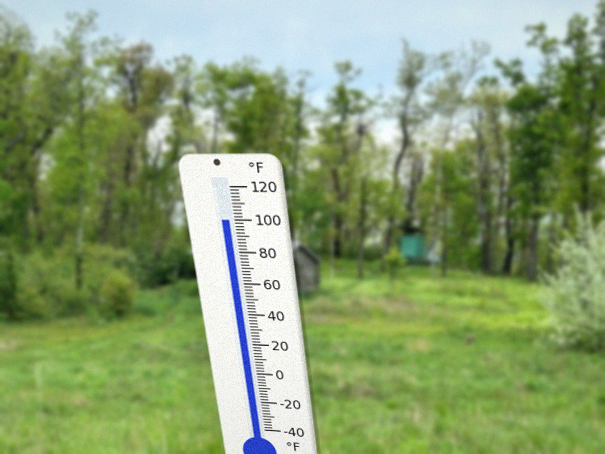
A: 100 °F
